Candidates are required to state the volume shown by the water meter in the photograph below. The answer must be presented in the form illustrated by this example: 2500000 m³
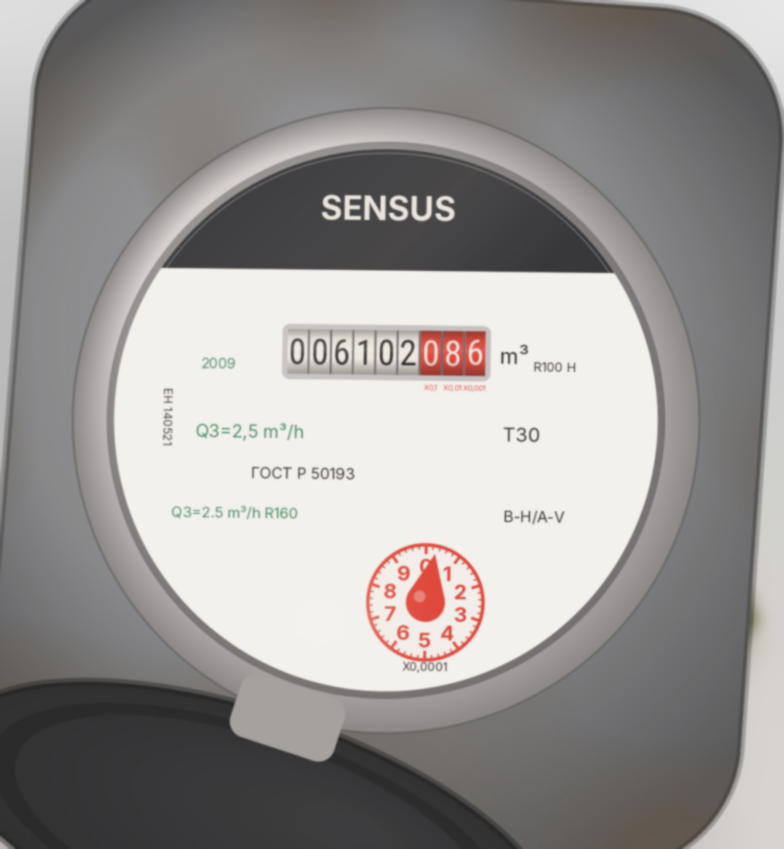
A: 6102.0860 m³
